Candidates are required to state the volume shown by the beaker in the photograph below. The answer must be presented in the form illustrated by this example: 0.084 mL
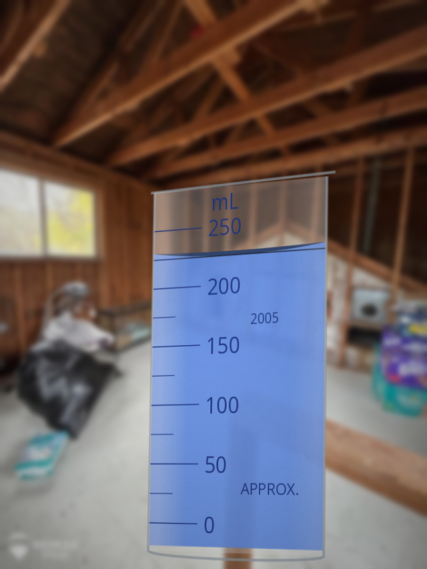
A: 225 mL
